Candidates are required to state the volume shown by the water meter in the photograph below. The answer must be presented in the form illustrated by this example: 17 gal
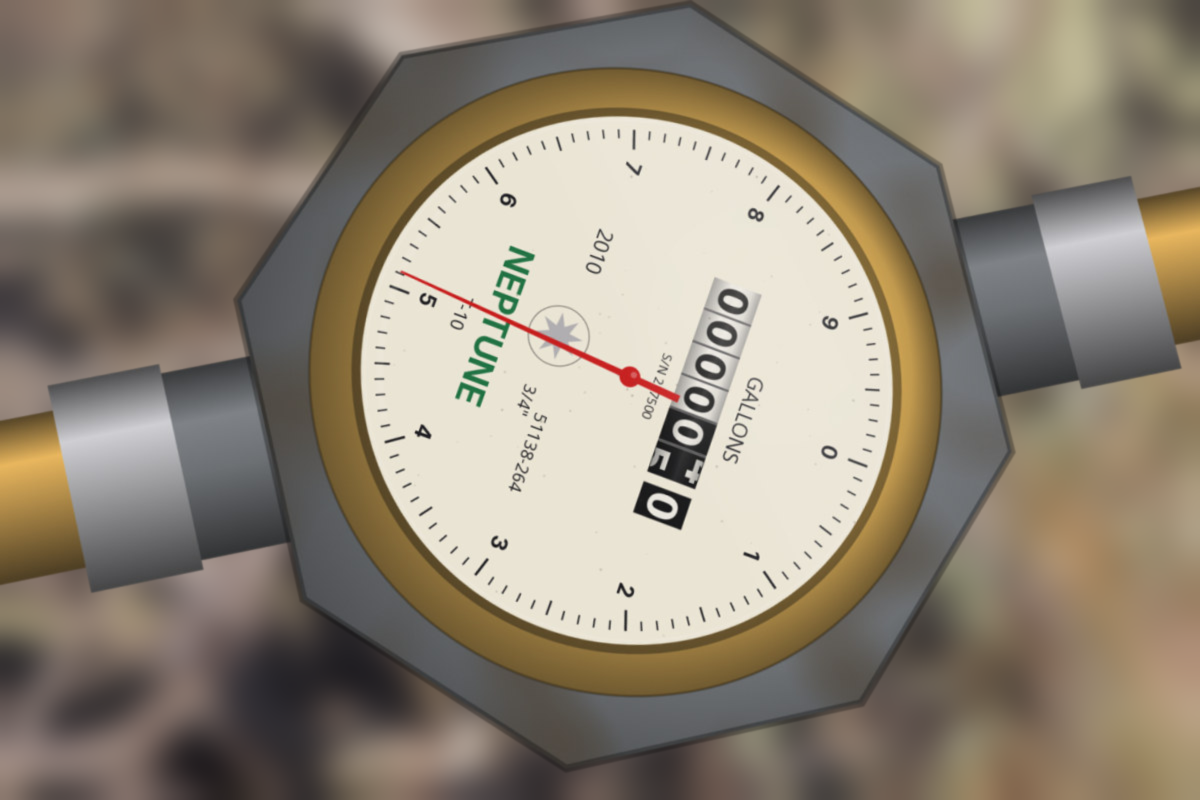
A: 45.1 gal
